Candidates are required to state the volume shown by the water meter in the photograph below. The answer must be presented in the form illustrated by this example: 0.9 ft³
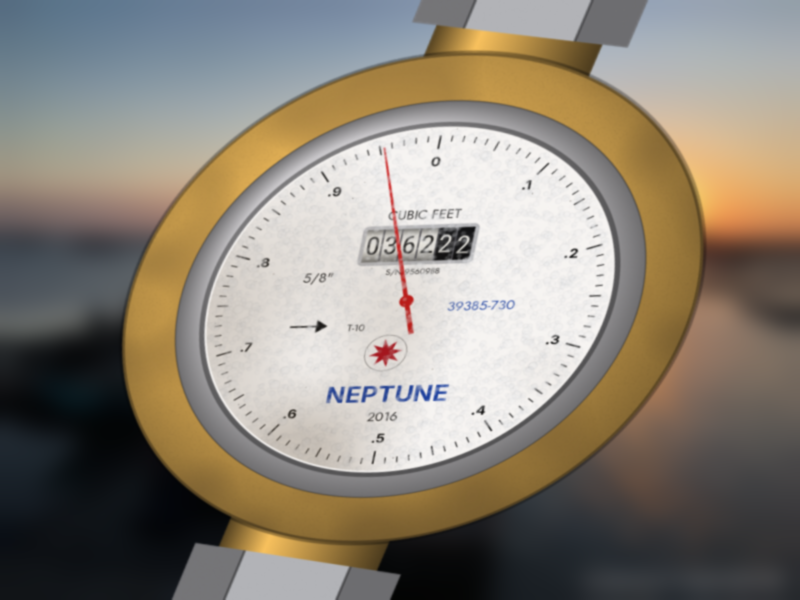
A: 36221.95 ft³
